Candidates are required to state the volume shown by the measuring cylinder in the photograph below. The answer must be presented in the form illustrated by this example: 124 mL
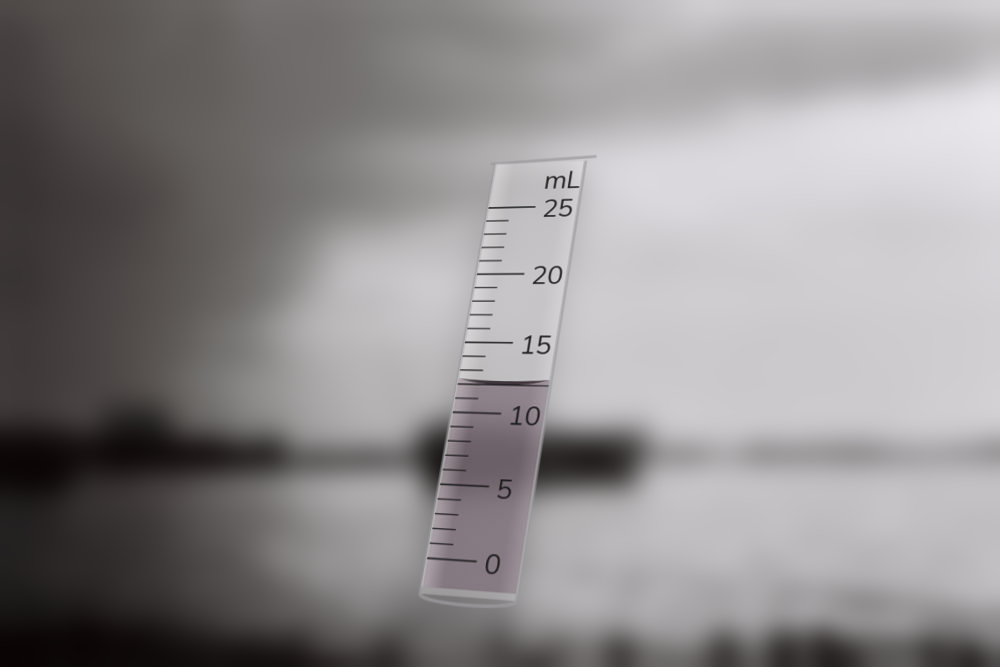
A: 12 mL
